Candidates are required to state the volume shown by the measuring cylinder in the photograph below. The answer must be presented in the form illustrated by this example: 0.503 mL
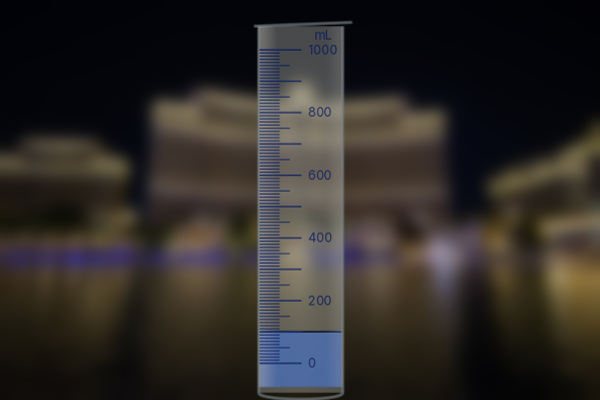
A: 100 mL
